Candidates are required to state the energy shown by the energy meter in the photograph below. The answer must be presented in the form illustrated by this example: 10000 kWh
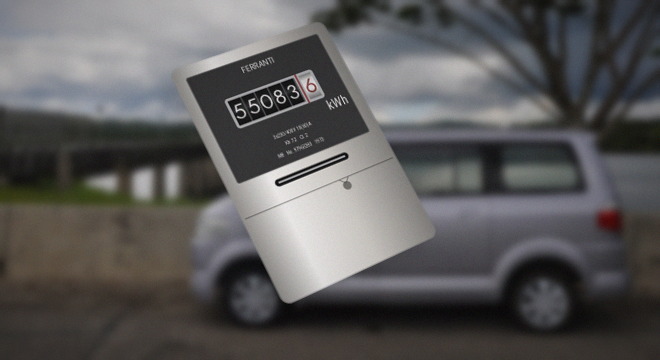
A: 55083.6 kWh
